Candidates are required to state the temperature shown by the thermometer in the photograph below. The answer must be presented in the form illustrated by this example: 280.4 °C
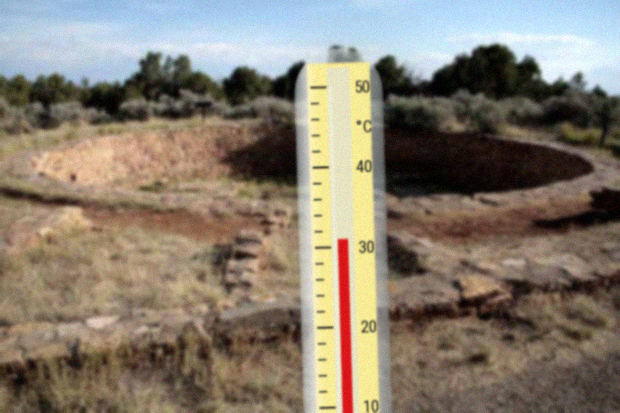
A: 31 °C
